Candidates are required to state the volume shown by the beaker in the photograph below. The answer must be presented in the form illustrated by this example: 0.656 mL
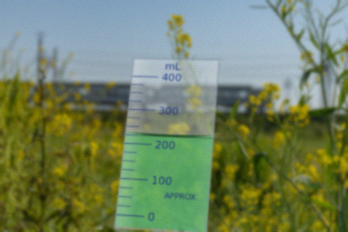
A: 225 mL
